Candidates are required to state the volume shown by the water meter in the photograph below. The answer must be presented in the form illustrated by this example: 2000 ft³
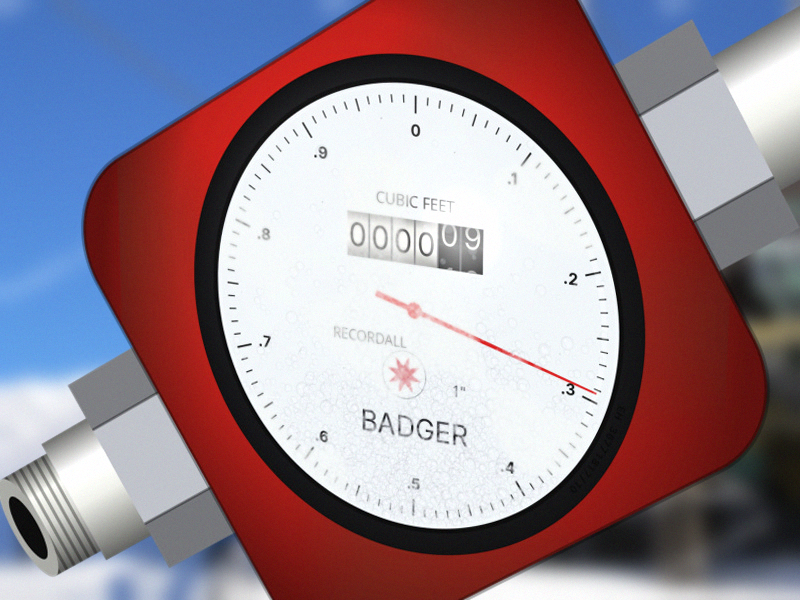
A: 9.29 ft³
